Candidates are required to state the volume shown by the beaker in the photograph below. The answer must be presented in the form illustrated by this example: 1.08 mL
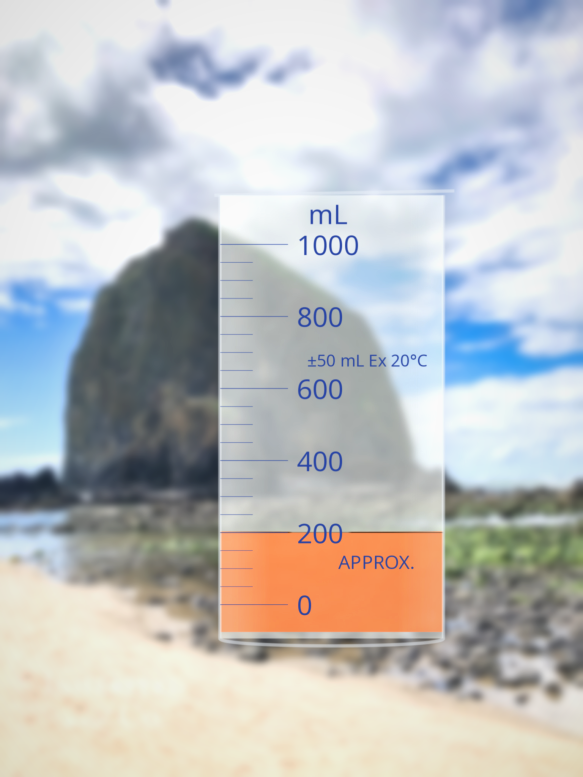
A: 200 mL
